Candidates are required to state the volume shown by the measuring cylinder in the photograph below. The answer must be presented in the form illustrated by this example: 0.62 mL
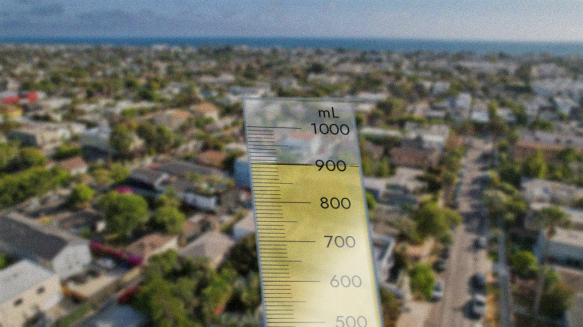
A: 900 mL
